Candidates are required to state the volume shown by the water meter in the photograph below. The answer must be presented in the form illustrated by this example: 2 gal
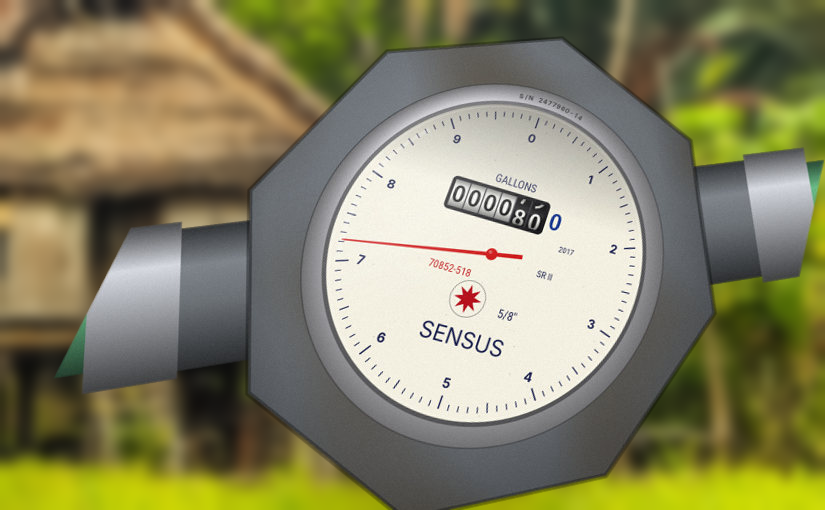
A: 797.2 gal
